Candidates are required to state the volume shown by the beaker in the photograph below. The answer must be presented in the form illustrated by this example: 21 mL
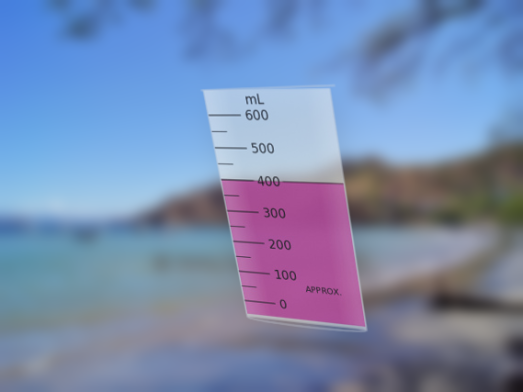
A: 400 mL
